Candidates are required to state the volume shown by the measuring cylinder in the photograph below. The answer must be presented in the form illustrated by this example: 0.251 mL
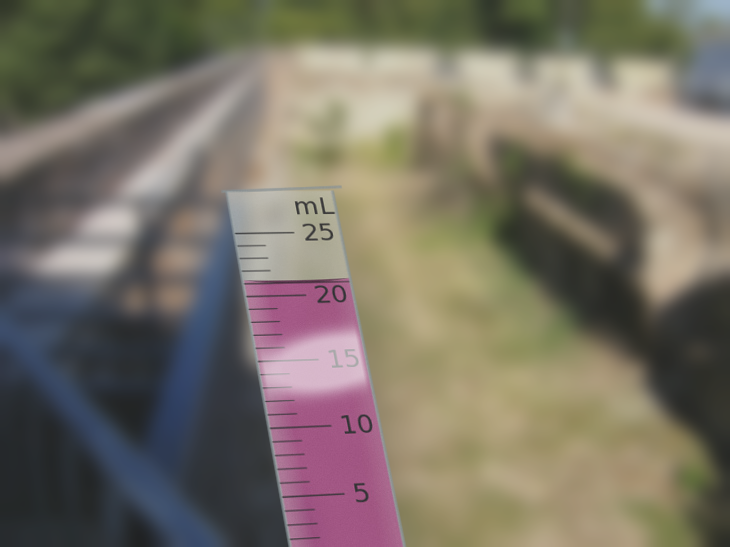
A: 21 mL
